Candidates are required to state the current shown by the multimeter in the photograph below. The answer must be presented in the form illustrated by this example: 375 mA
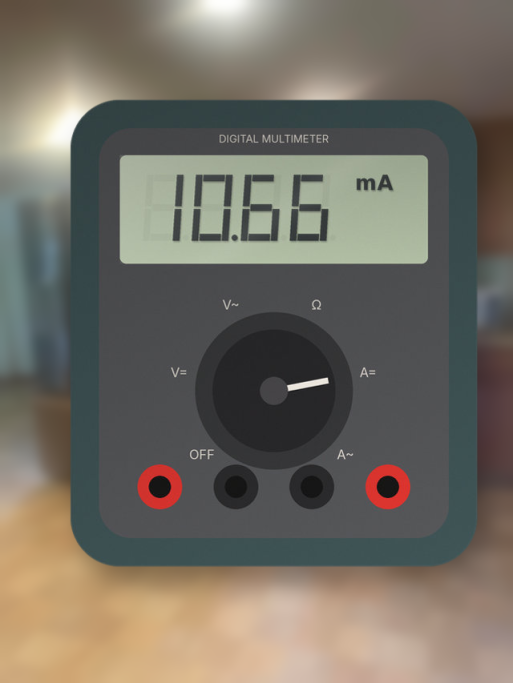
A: 10.66 mA
